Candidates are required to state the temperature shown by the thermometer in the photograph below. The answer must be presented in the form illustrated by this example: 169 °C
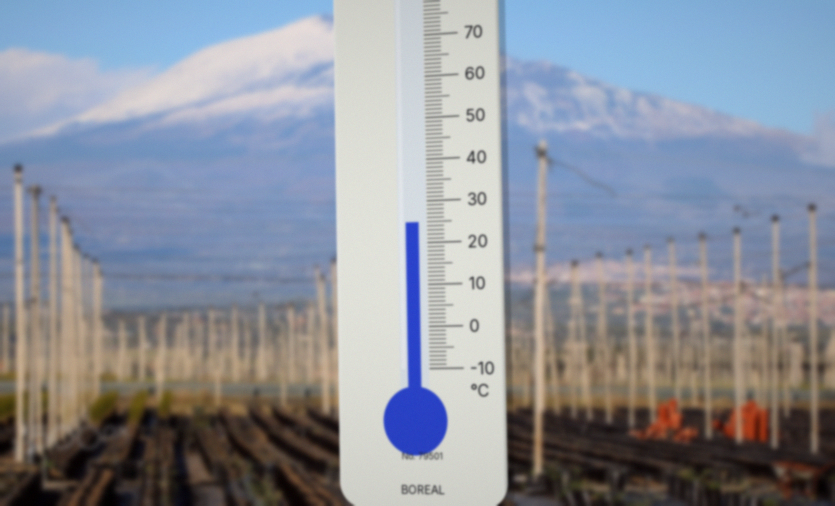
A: 25 °C
